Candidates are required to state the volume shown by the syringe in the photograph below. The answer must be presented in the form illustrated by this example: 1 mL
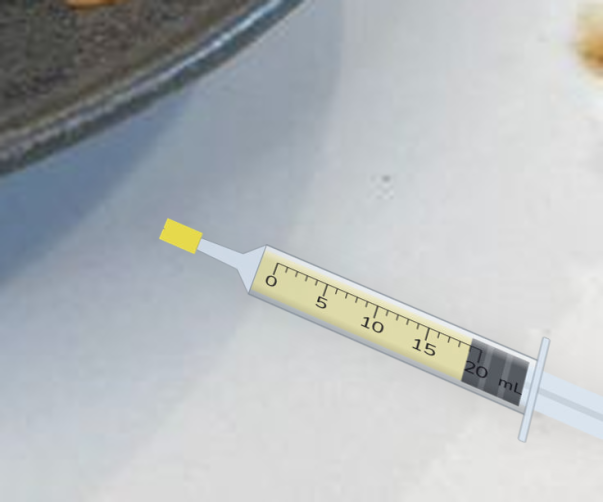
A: 19 mL
